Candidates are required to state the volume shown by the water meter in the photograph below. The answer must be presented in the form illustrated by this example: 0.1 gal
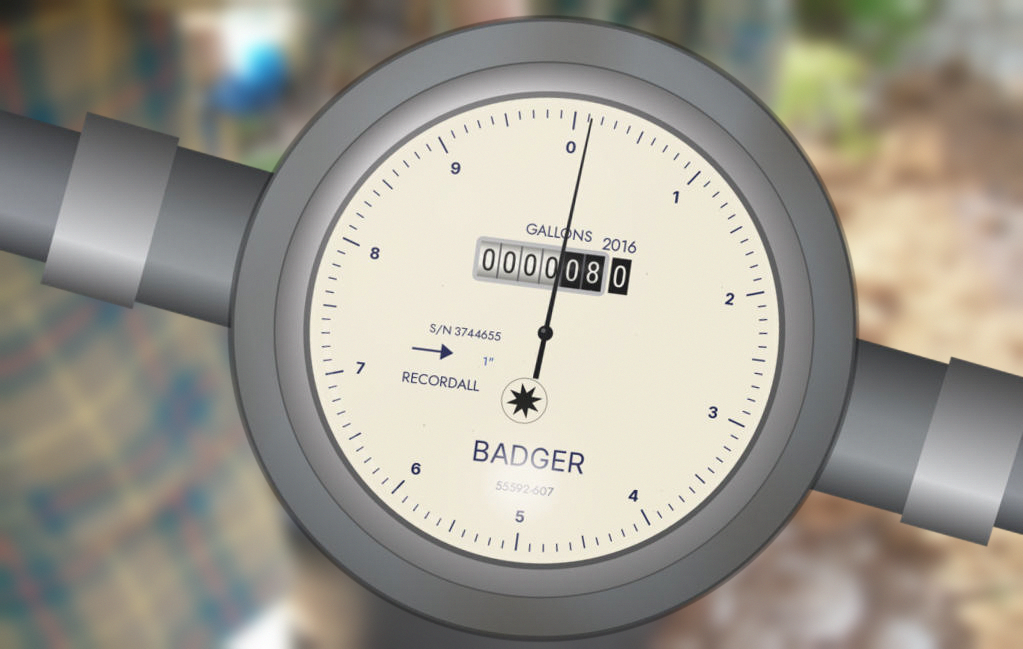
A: 80.1 gal
